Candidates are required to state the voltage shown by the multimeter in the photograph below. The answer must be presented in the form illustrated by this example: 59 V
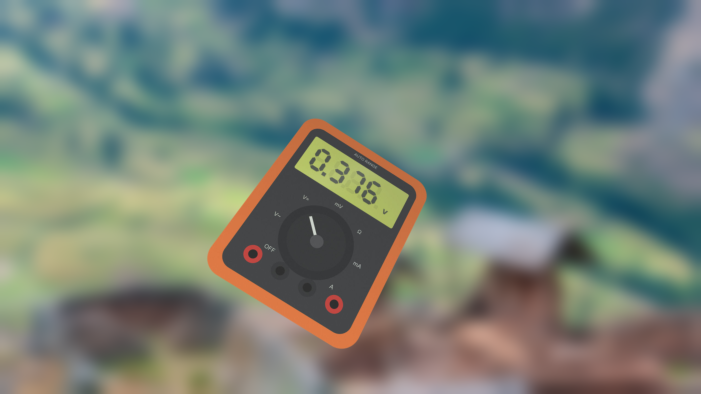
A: 0.376 V
